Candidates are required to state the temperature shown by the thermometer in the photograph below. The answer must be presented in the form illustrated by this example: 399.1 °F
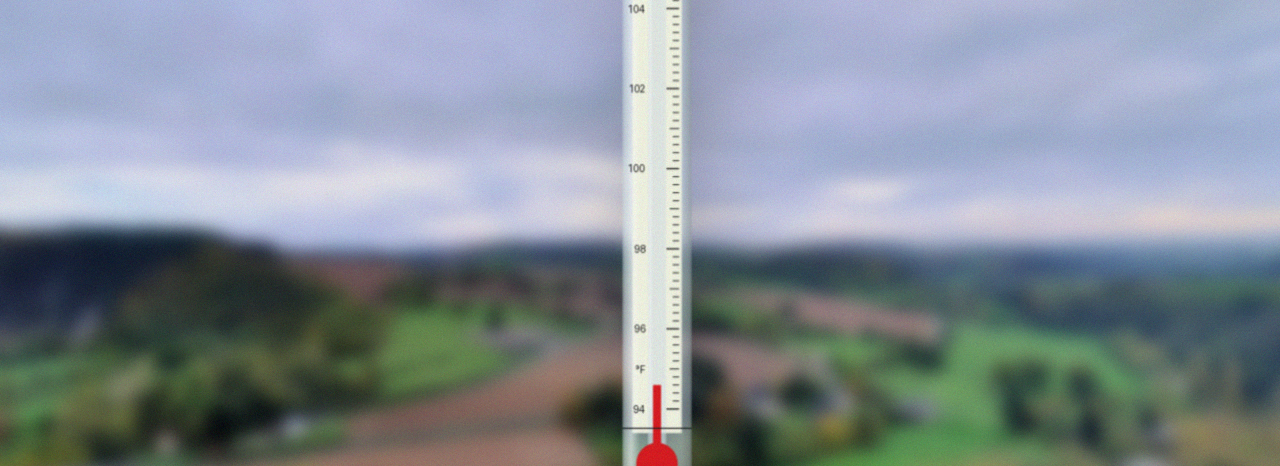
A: 94.6 °F
